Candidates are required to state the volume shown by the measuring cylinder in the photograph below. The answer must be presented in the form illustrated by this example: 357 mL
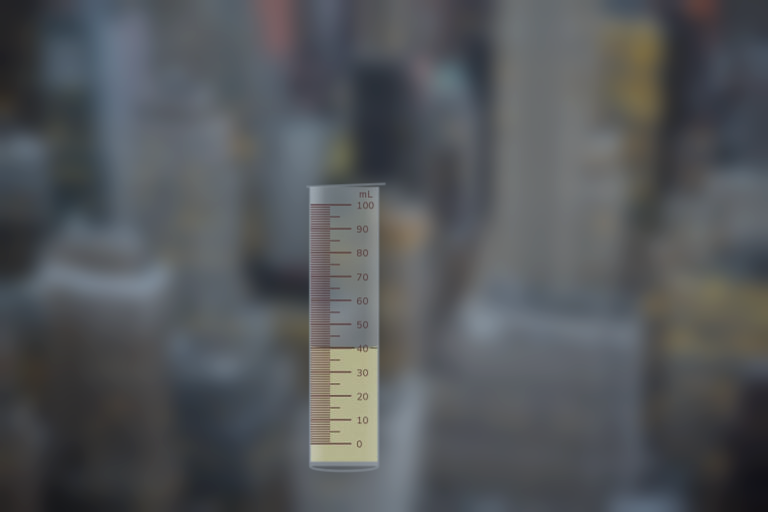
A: 40 mL
